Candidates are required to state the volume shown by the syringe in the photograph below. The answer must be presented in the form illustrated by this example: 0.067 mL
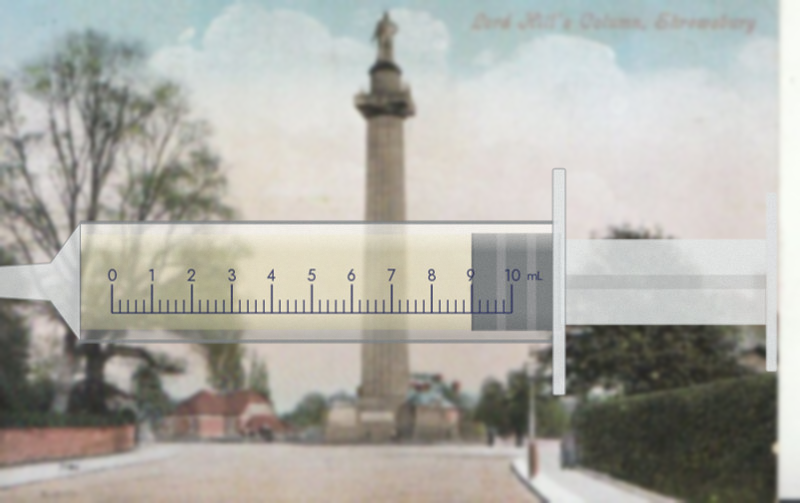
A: 9 mL
